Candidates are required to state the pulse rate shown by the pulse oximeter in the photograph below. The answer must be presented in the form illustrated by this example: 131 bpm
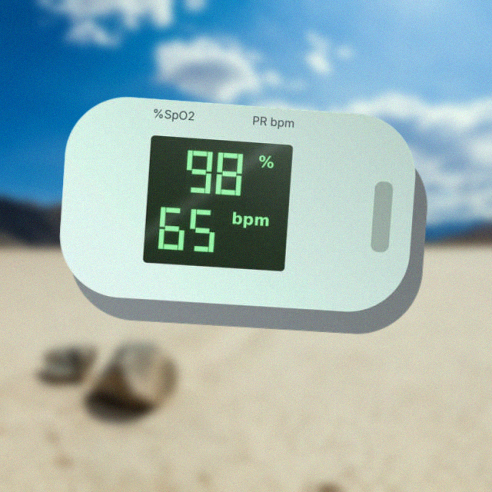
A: 65 bpm
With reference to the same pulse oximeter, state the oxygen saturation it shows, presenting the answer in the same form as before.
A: 98 %
